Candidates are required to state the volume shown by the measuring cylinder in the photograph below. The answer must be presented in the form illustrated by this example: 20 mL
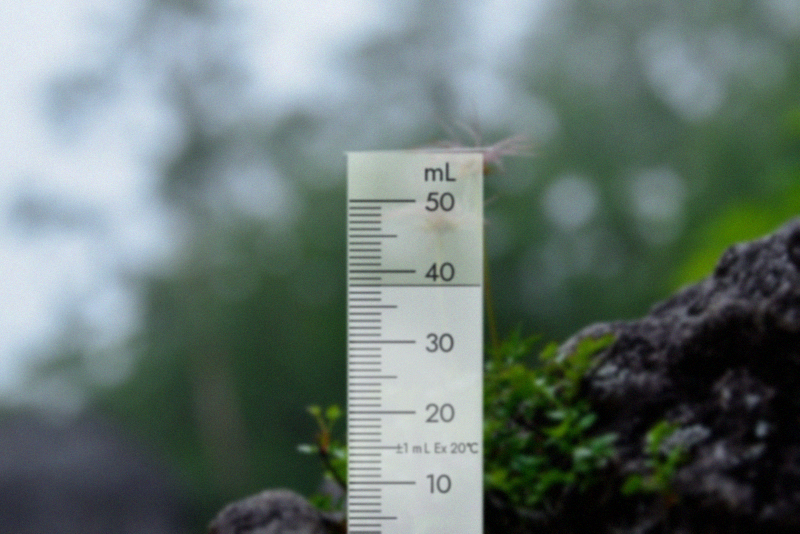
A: 38 mL
